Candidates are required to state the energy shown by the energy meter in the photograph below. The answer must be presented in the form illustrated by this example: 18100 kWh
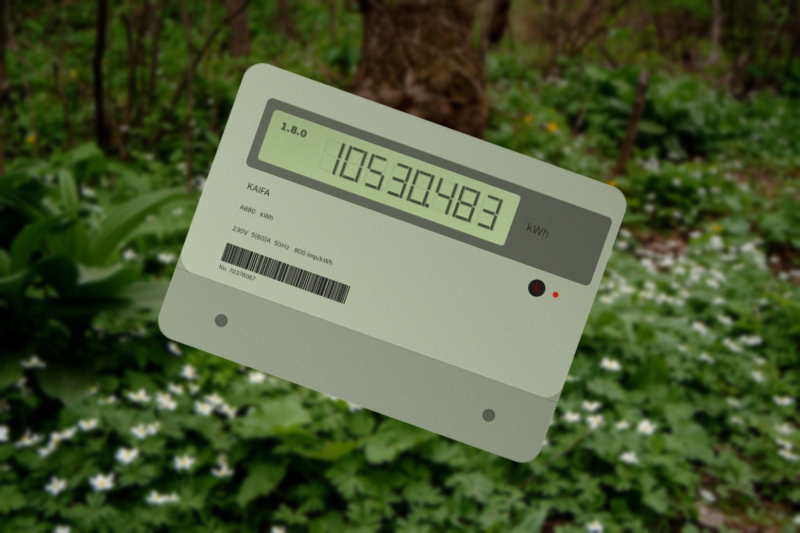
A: 10530.483 kWh
